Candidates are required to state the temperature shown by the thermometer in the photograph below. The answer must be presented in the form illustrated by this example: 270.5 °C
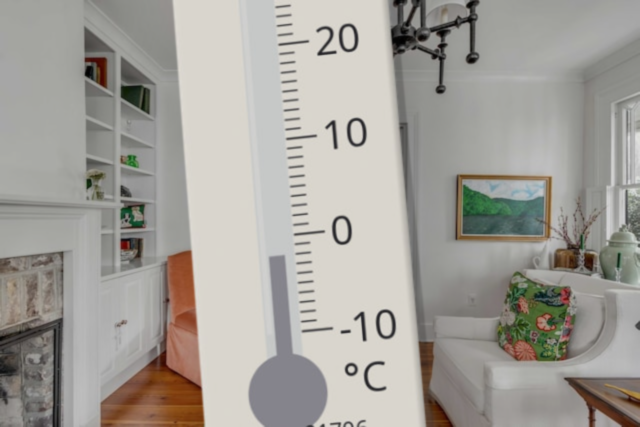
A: -2 °C
